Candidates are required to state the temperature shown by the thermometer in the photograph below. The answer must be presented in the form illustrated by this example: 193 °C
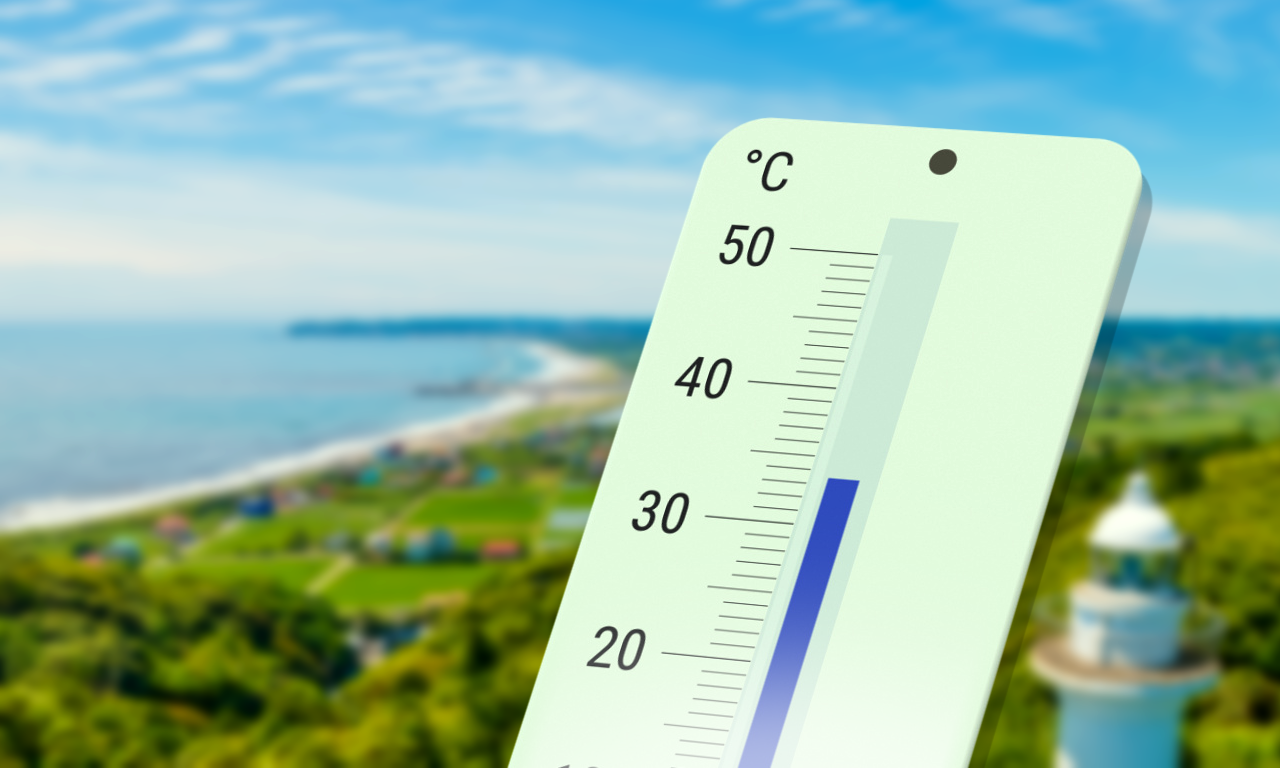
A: 33.5 °C
